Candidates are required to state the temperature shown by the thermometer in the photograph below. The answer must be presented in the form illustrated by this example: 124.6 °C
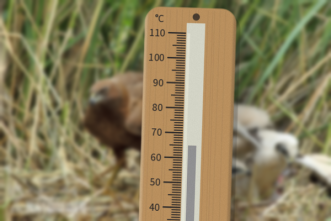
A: 65 °C
